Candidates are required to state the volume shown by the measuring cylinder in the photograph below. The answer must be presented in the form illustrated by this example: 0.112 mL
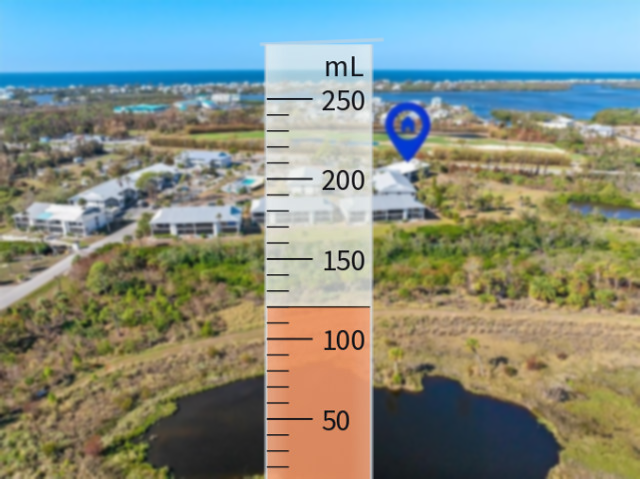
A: 120 mL
